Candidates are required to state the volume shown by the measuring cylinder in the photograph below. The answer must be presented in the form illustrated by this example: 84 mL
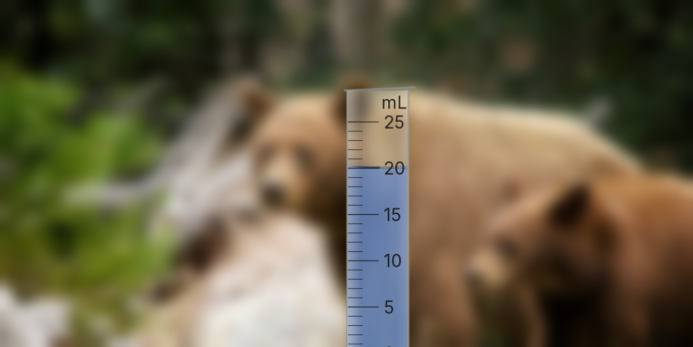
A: 20 mL
